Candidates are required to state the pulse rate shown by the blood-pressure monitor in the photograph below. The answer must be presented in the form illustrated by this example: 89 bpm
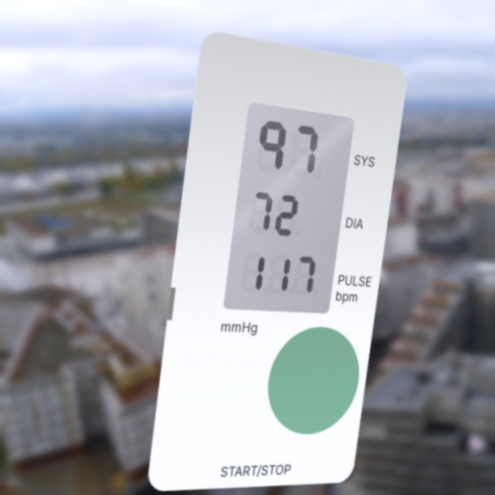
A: 117 bpm
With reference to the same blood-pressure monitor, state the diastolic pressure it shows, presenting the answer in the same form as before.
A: 72 mmHg
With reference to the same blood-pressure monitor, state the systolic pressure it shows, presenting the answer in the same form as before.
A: 97 mmHg
